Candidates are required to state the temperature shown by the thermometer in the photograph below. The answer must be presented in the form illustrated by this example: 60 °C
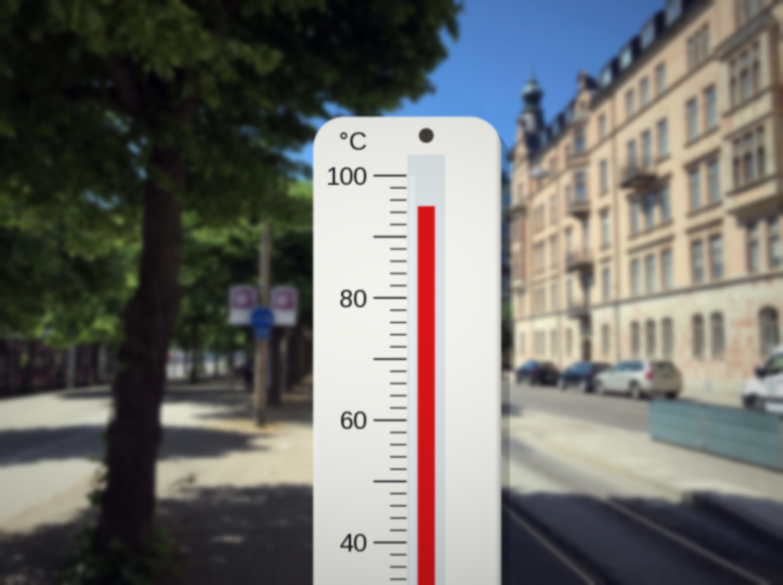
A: 95 °C
